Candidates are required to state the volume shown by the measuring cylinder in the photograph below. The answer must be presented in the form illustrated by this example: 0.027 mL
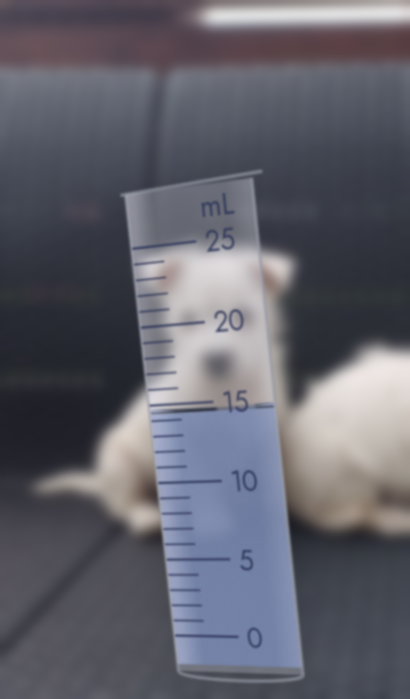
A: 14.5 mL
